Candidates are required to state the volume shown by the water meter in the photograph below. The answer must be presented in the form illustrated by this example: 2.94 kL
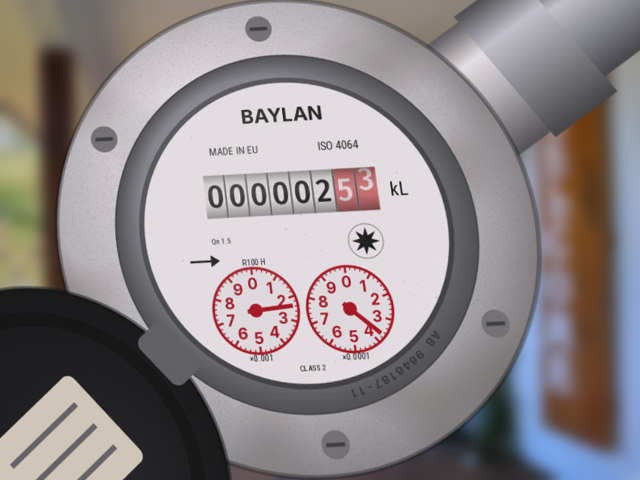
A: 2.5323 kL
